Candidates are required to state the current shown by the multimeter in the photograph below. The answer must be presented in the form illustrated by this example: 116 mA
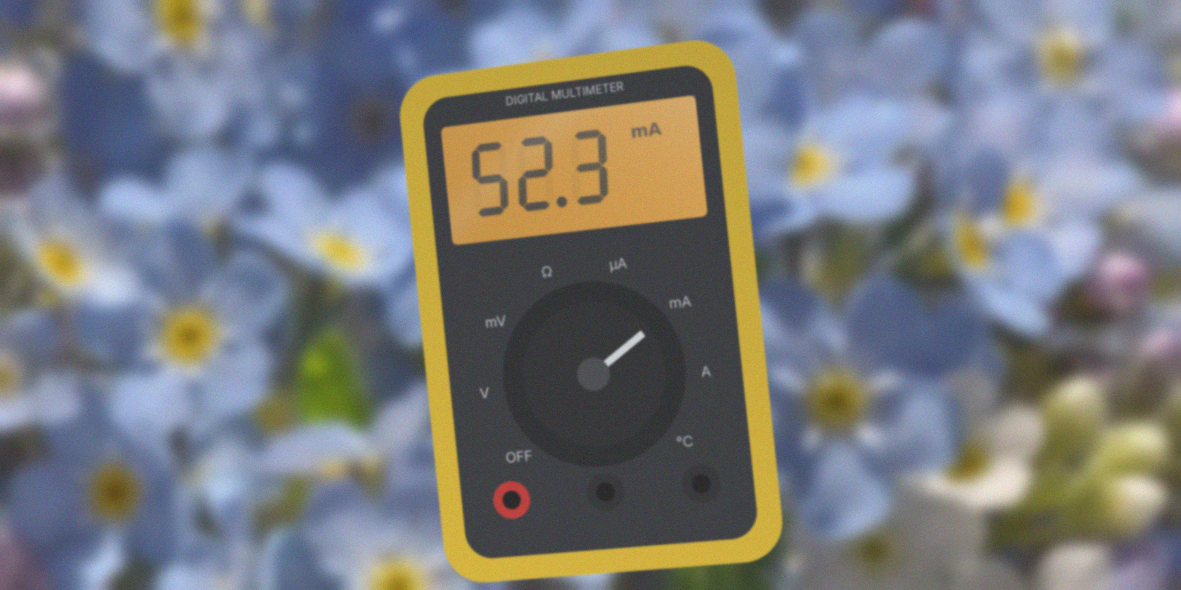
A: 52.3 mA
